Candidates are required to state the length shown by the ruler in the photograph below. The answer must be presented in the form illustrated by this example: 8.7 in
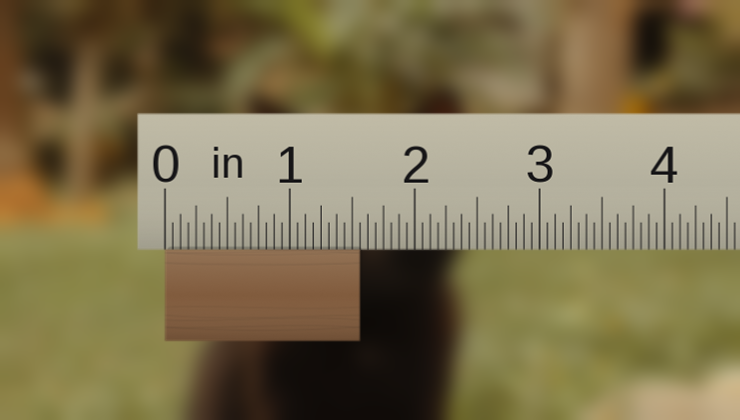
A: 1.5625 in
